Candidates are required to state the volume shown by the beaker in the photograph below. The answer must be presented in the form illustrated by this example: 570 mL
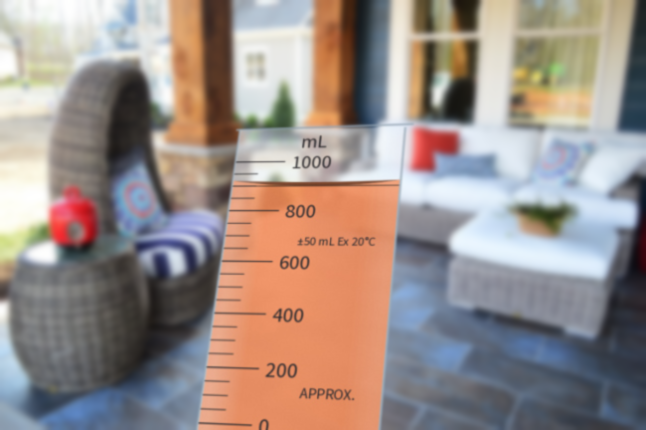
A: 900 mL
